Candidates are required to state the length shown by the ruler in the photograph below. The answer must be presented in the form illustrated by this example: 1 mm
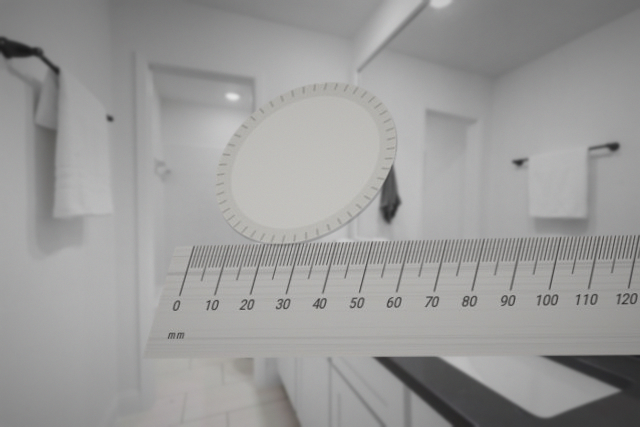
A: 50 mm
